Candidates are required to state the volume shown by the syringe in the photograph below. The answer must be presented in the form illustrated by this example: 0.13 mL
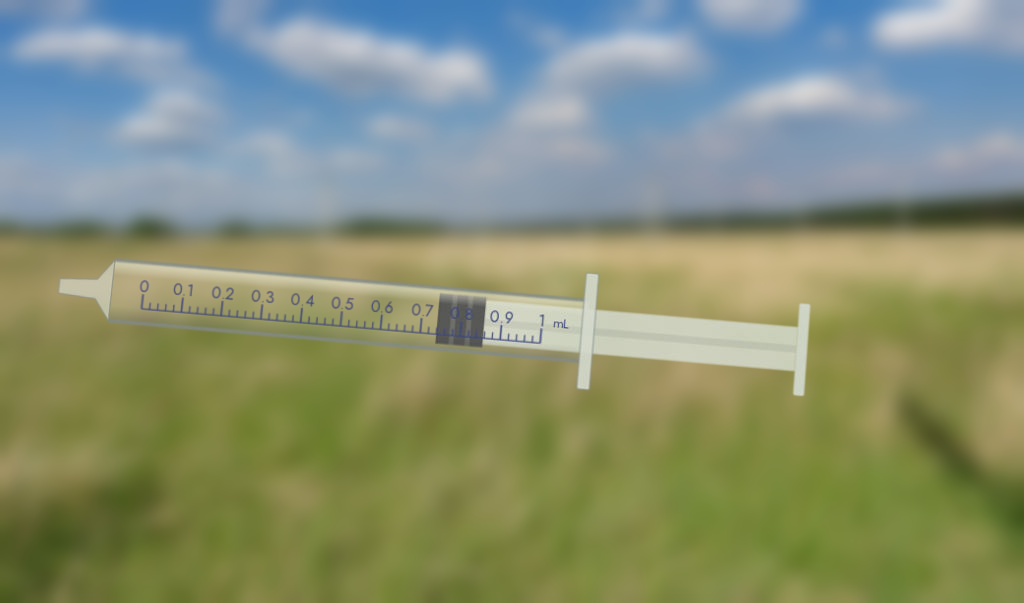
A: 0.74 mL
